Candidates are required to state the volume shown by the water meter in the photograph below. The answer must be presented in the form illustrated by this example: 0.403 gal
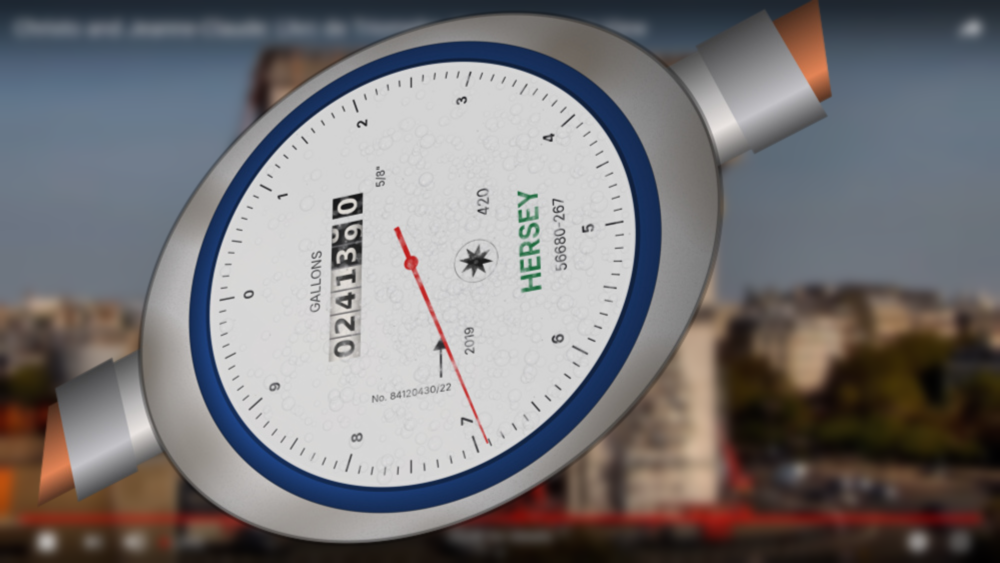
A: 241386.9 gal
